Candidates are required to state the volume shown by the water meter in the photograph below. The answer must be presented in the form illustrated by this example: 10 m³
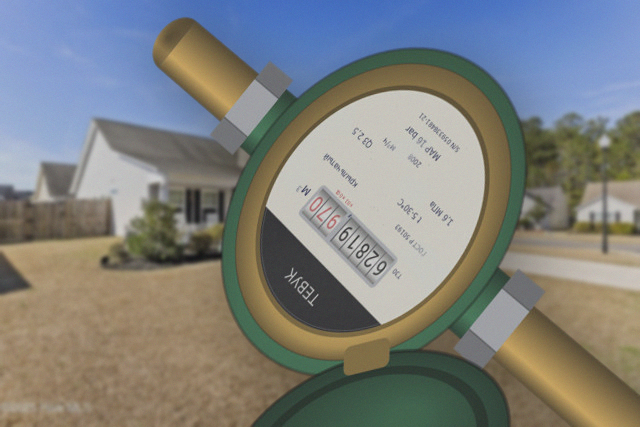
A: 62819.970 m³
